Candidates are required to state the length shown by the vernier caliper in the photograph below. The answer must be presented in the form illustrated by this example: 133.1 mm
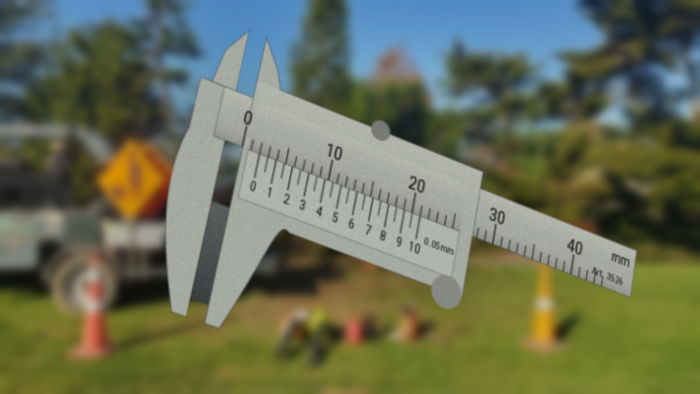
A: 2.0 mm
